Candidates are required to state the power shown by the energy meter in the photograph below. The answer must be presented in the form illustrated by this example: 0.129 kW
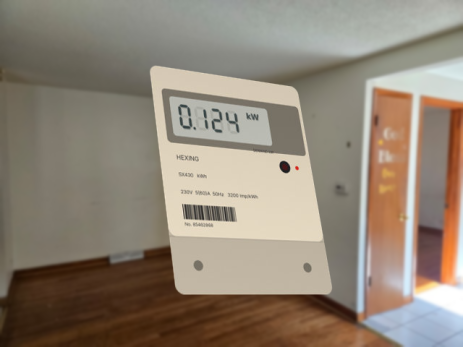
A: 0.124 kW
